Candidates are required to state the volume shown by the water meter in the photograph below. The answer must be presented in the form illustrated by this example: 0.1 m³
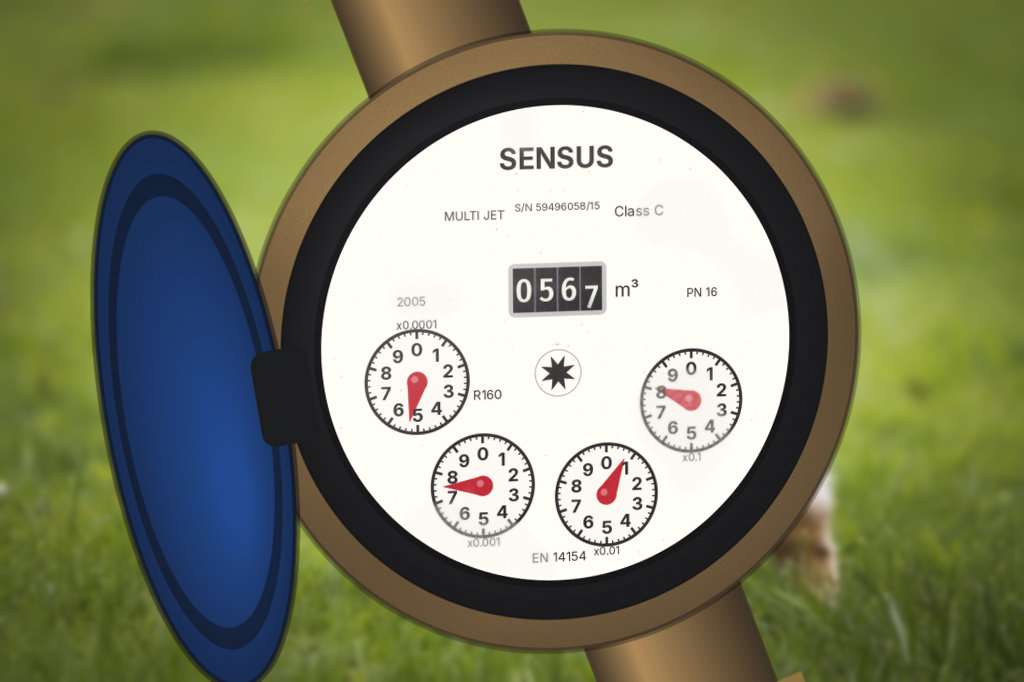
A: 566.8075 m³
